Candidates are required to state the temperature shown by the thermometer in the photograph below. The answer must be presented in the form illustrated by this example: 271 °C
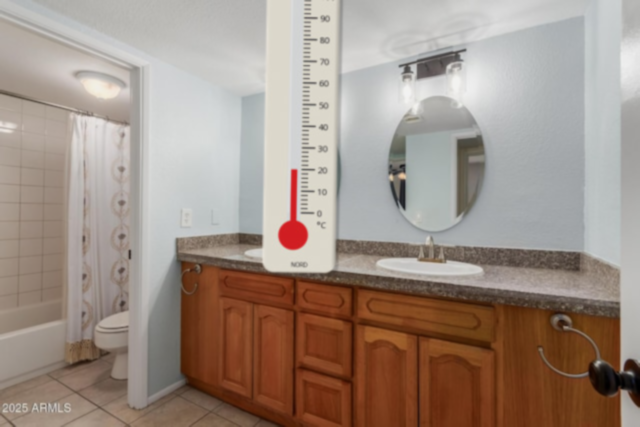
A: 20 °C
